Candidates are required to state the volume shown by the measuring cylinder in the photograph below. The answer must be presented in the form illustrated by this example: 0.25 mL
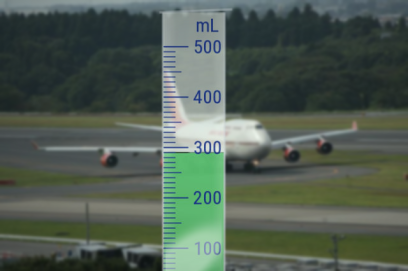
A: 290 mL
